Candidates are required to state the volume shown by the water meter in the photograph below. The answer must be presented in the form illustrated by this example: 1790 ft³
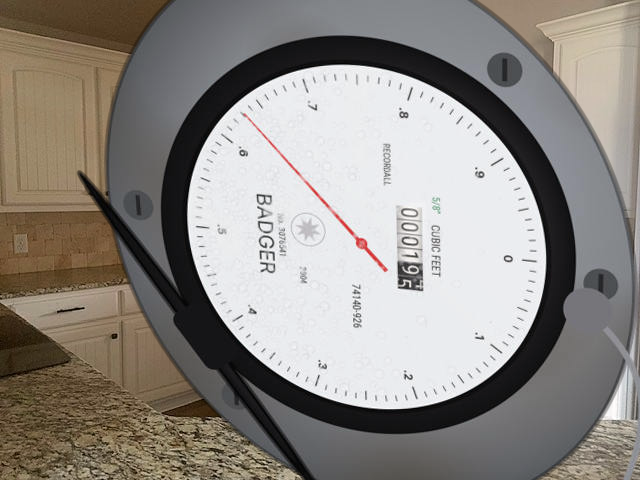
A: 194.63 ft³
